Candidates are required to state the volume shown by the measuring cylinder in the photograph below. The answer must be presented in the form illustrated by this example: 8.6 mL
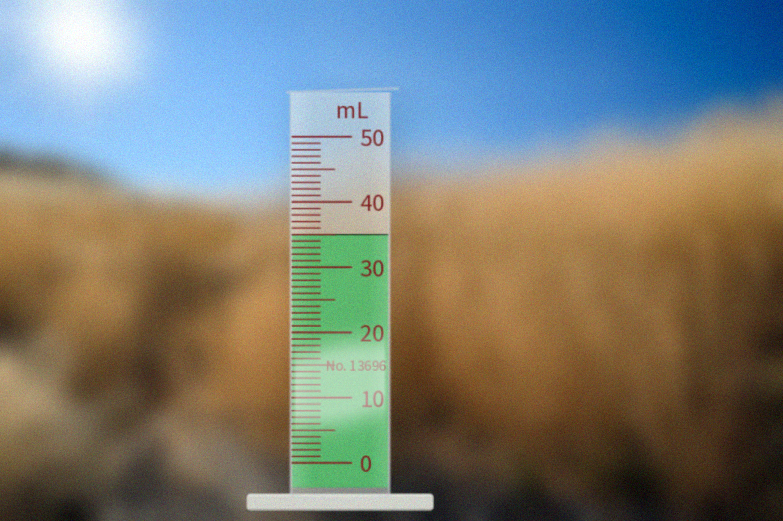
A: 35 mL
